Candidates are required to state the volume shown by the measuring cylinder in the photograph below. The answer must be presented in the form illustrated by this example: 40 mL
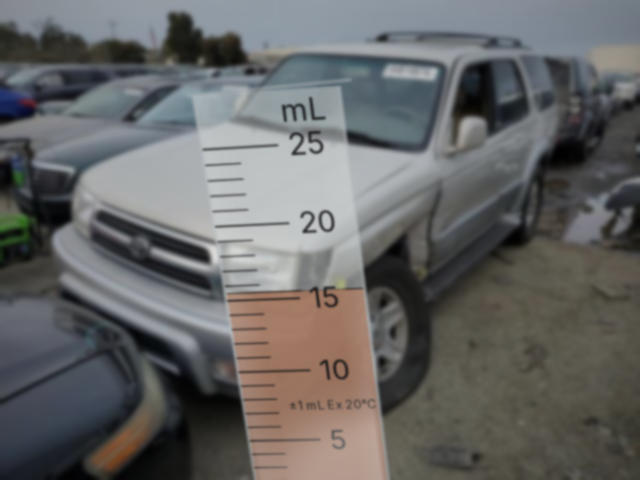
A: 15.5 mL
